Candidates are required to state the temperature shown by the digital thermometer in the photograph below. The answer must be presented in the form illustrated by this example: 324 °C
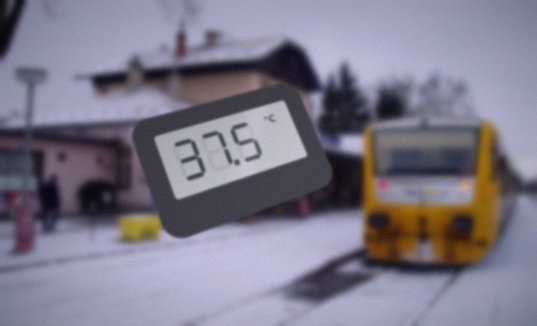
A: 37.5 °C
